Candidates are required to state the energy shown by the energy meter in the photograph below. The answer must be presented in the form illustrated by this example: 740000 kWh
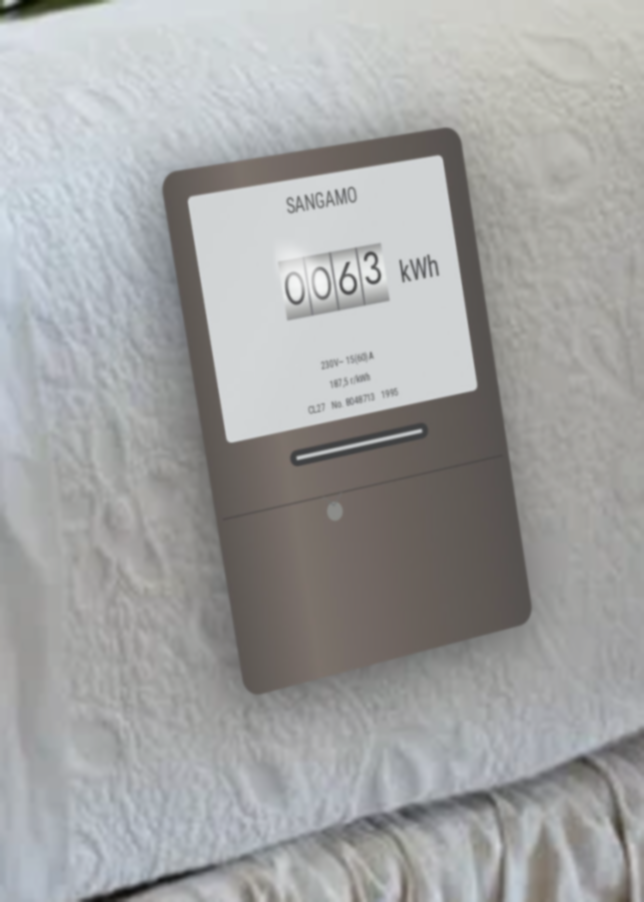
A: 63 kWh
